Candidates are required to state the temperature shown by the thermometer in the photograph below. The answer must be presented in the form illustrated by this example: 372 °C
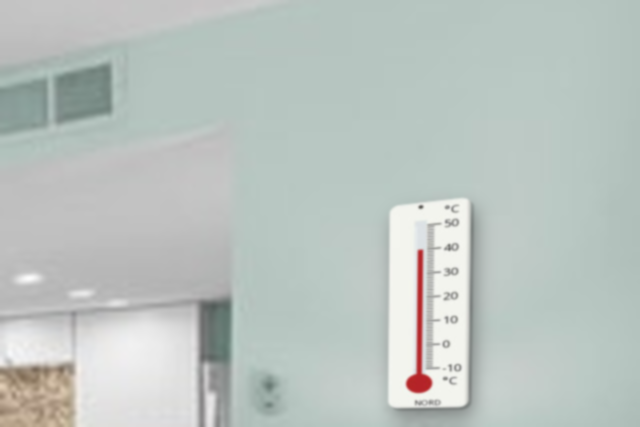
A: 40 °C
